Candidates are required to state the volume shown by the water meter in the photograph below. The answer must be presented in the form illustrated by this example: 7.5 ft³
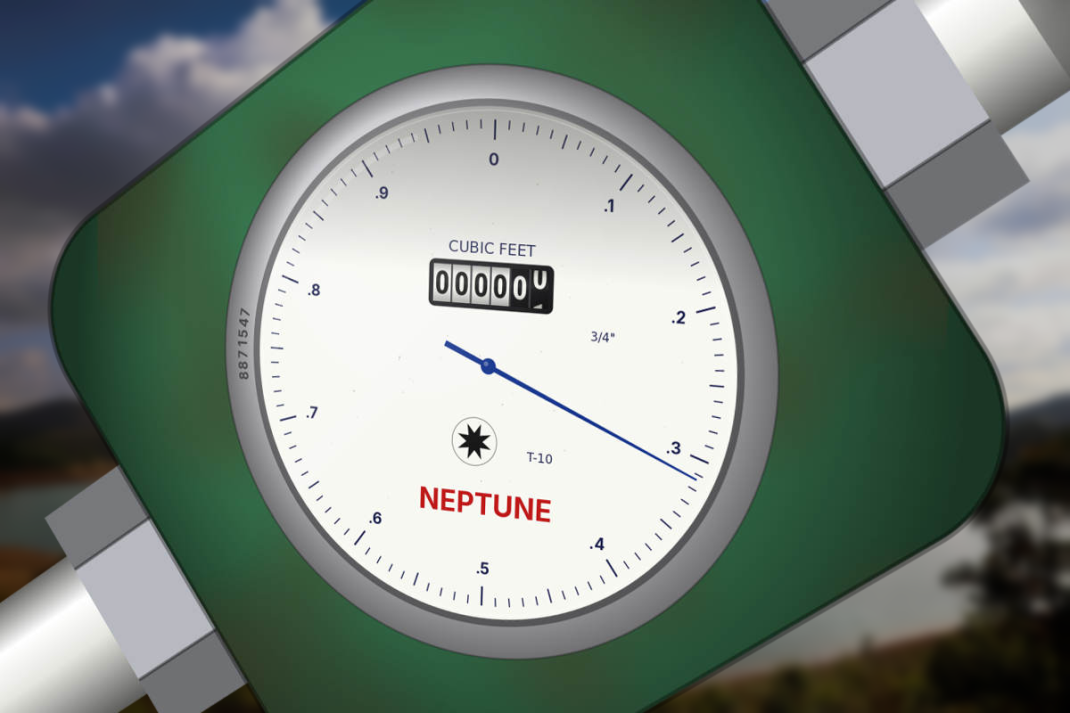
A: 0.31 ft³
